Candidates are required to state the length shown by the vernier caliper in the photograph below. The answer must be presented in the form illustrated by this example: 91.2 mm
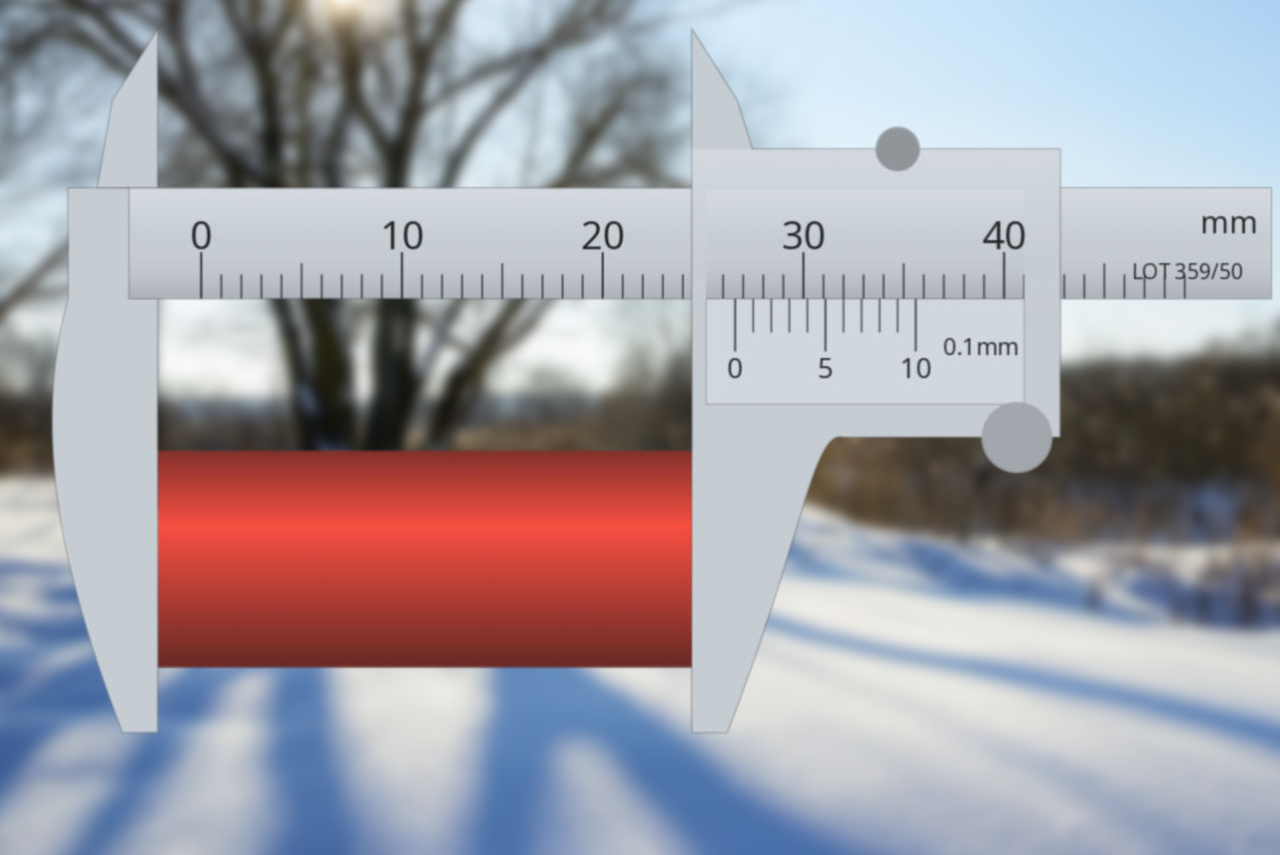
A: 26.6 mm
